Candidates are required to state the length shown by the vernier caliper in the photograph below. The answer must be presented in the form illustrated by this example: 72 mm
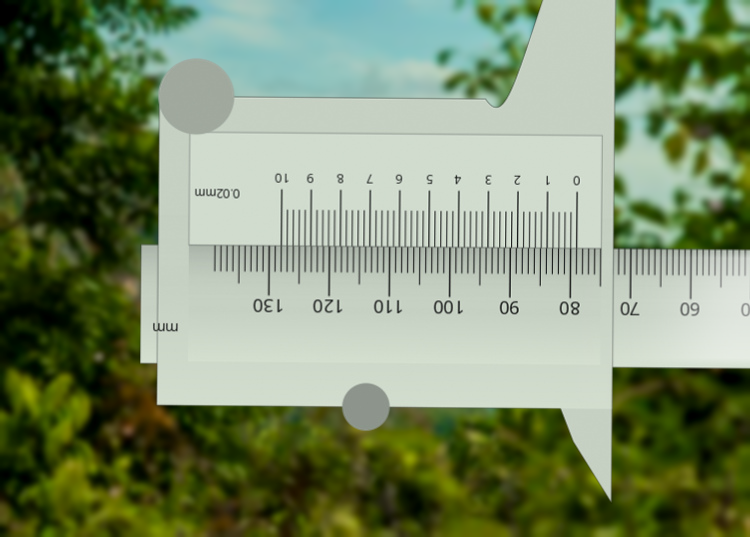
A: 79.0 mm
